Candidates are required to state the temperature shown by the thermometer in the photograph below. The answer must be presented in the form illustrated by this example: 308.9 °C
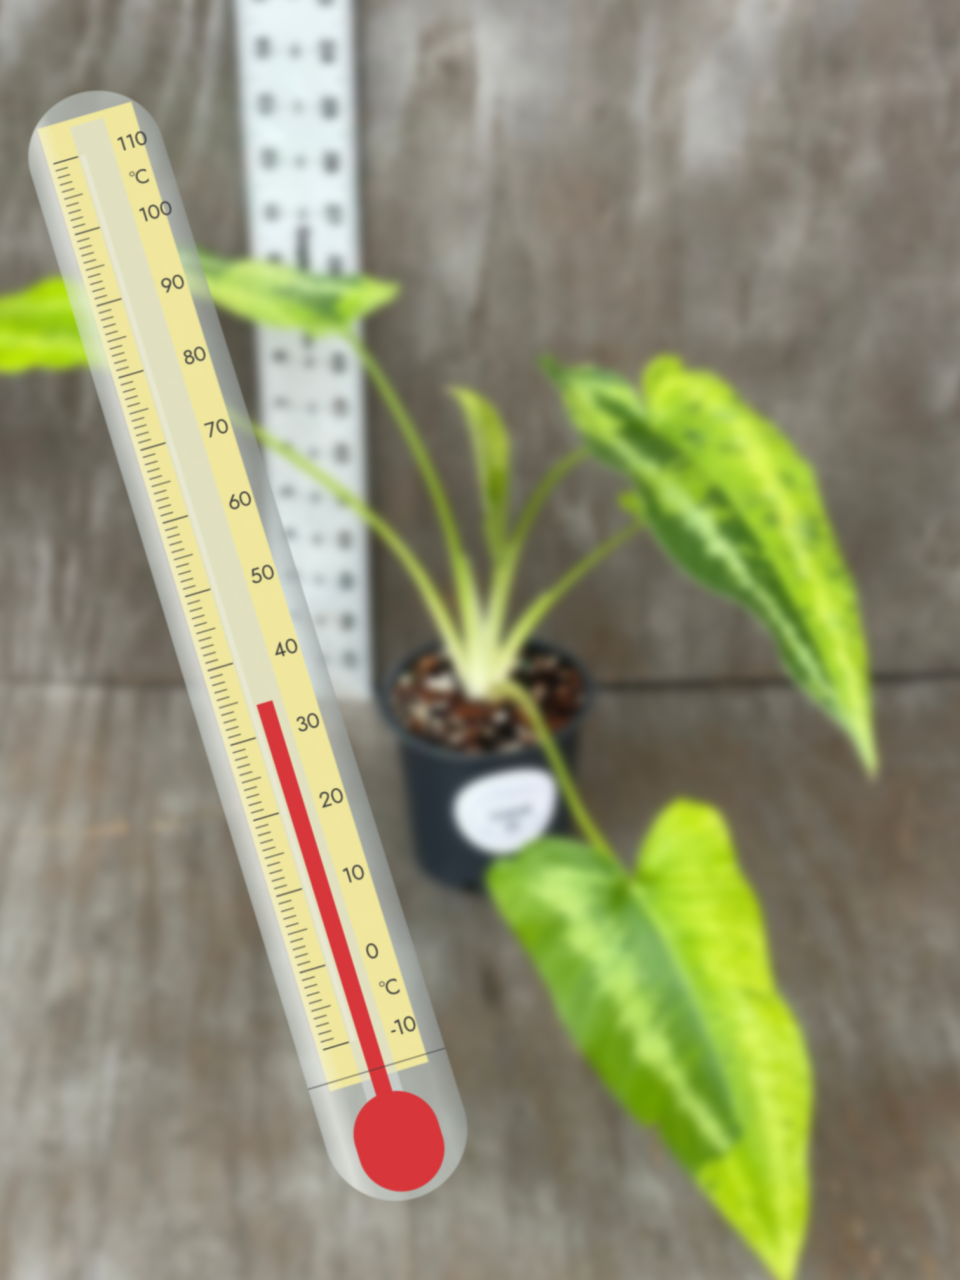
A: 34 °C
